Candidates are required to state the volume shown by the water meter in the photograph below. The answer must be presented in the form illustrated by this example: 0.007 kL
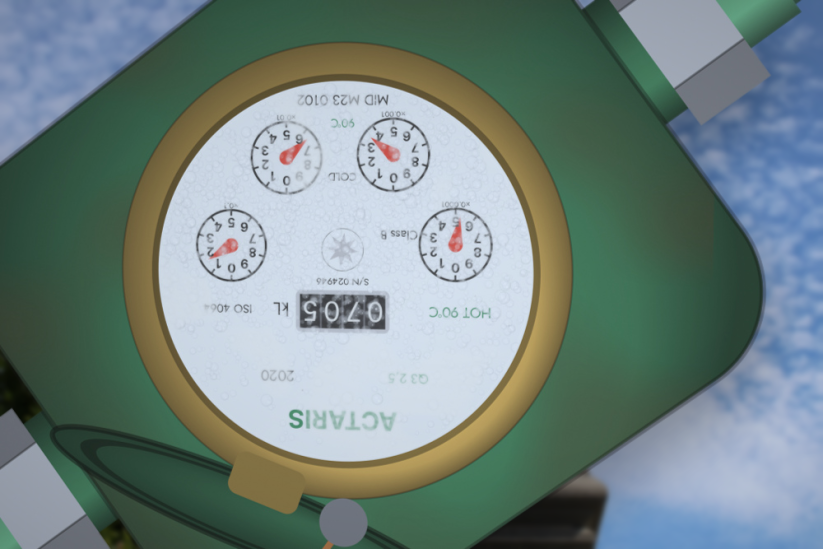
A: 705.1635 kL
